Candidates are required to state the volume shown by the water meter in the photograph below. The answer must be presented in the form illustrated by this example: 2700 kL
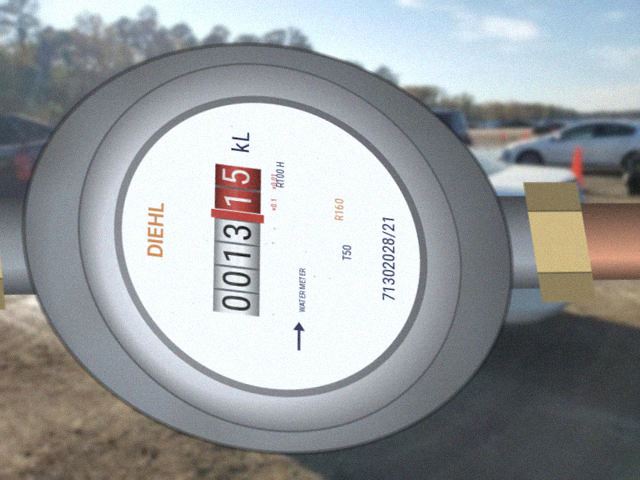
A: 13.15 kL
